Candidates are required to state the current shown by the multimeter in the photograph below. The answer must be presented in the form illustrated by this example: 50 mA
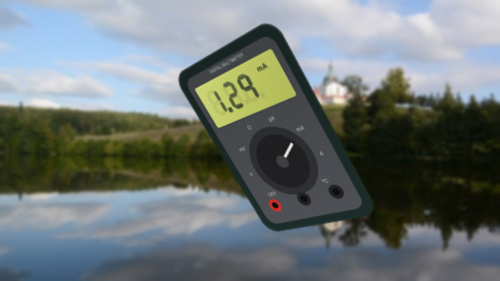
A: 1.29 mA
